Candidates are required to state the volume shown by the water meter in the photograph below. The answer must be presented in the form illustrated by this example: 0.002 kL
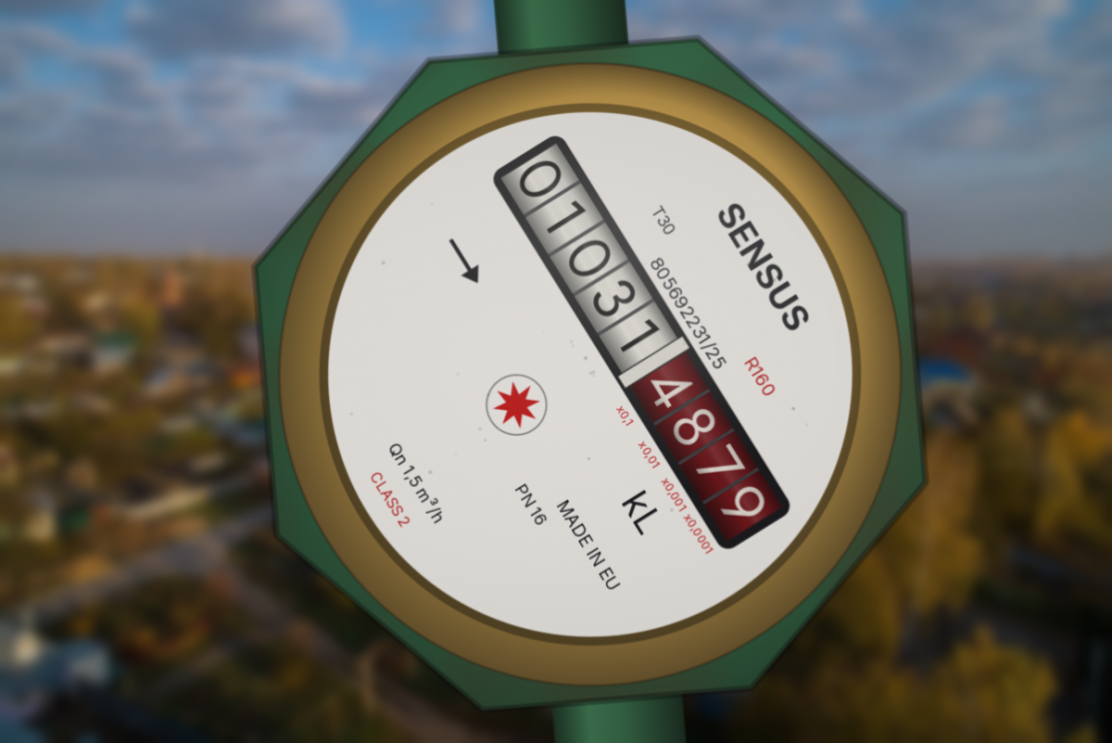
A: 1031.4879 kL
